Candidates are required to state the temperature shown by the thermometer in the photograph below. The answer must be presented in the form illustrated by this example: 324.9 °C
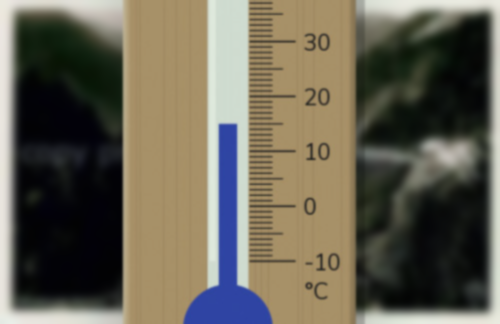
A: 15 °C
